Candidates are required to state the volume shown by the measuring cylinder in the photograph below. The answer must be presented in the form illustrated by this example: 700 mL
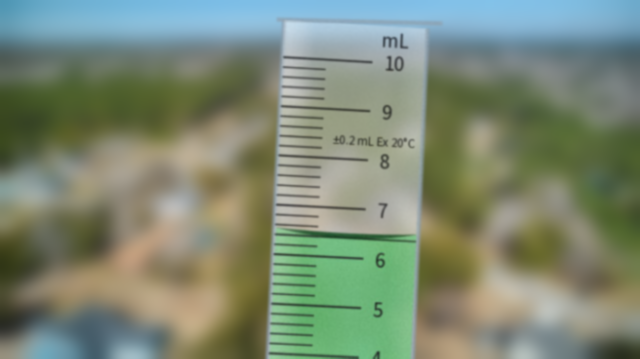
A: 6.4 mL
